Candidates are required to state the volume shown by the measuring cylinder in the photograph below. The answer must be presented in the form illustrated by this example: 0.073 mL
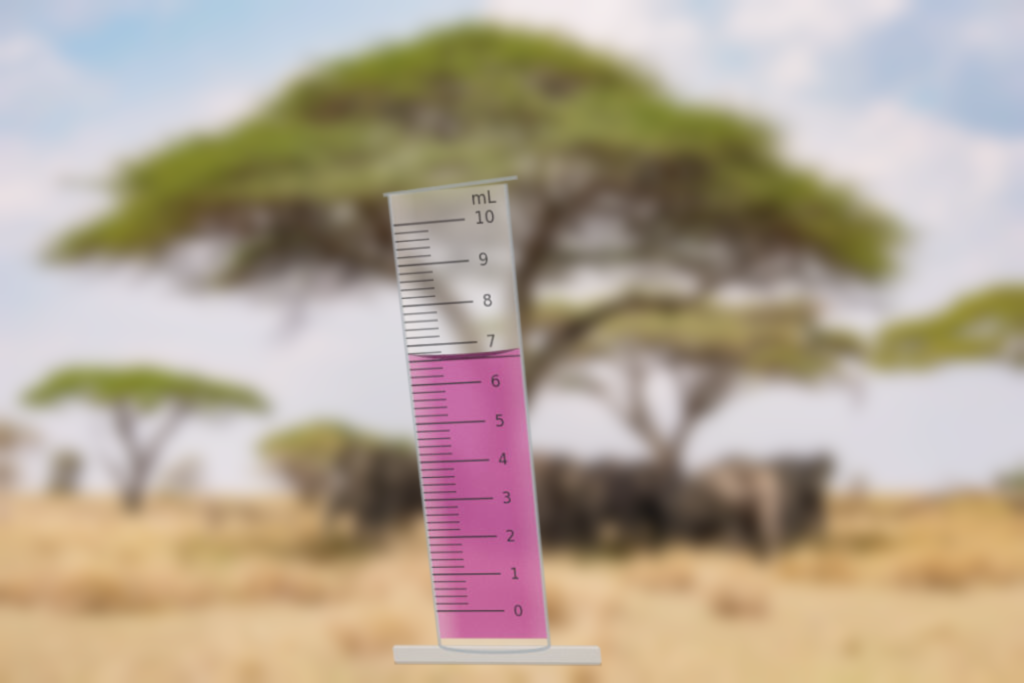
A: 6.6 mL
